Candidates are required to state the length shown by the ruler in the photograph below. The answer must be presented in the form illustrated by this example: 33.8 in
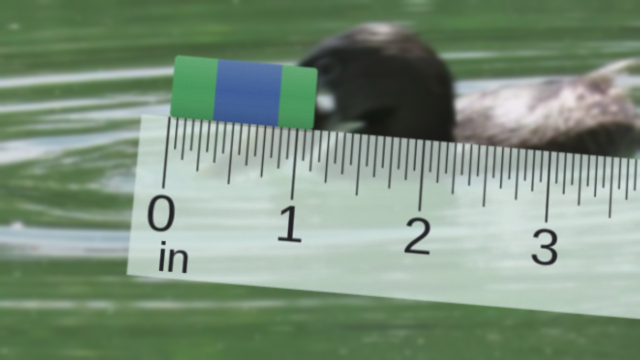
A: 1.125 in
